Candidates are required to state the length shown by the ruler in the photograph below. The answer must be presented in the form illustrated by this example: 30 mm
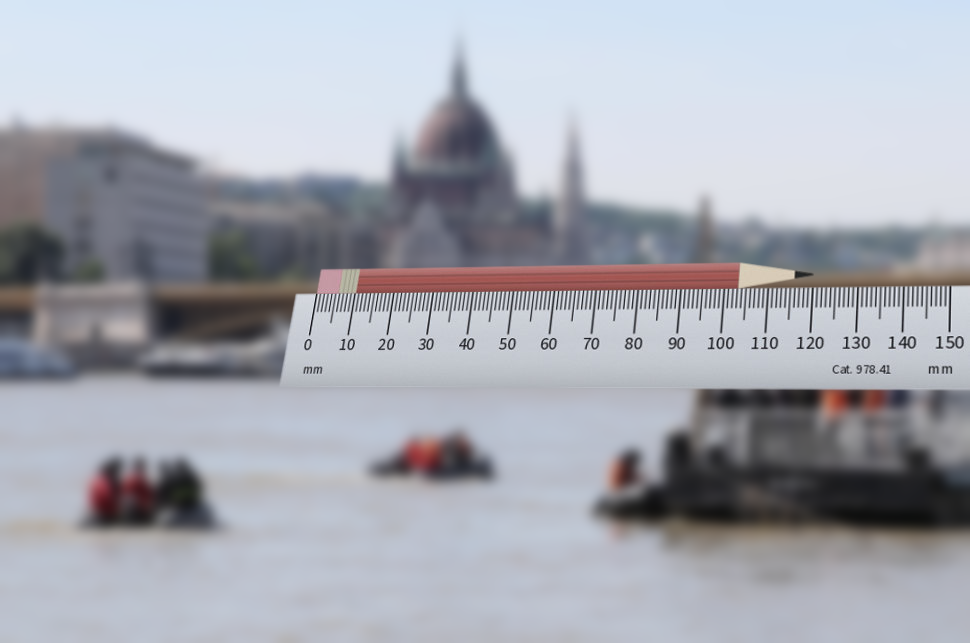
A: 120 mm
